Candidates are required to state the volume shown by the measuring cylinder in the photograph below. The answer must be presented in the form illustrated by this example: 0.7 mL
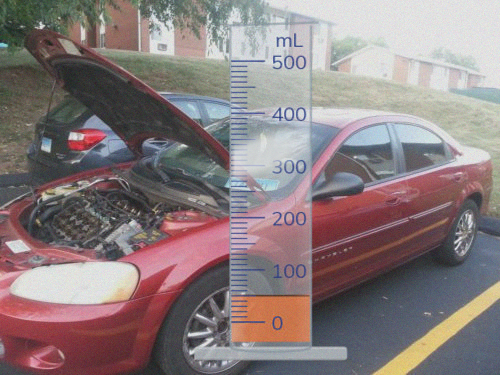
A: 50 mL
